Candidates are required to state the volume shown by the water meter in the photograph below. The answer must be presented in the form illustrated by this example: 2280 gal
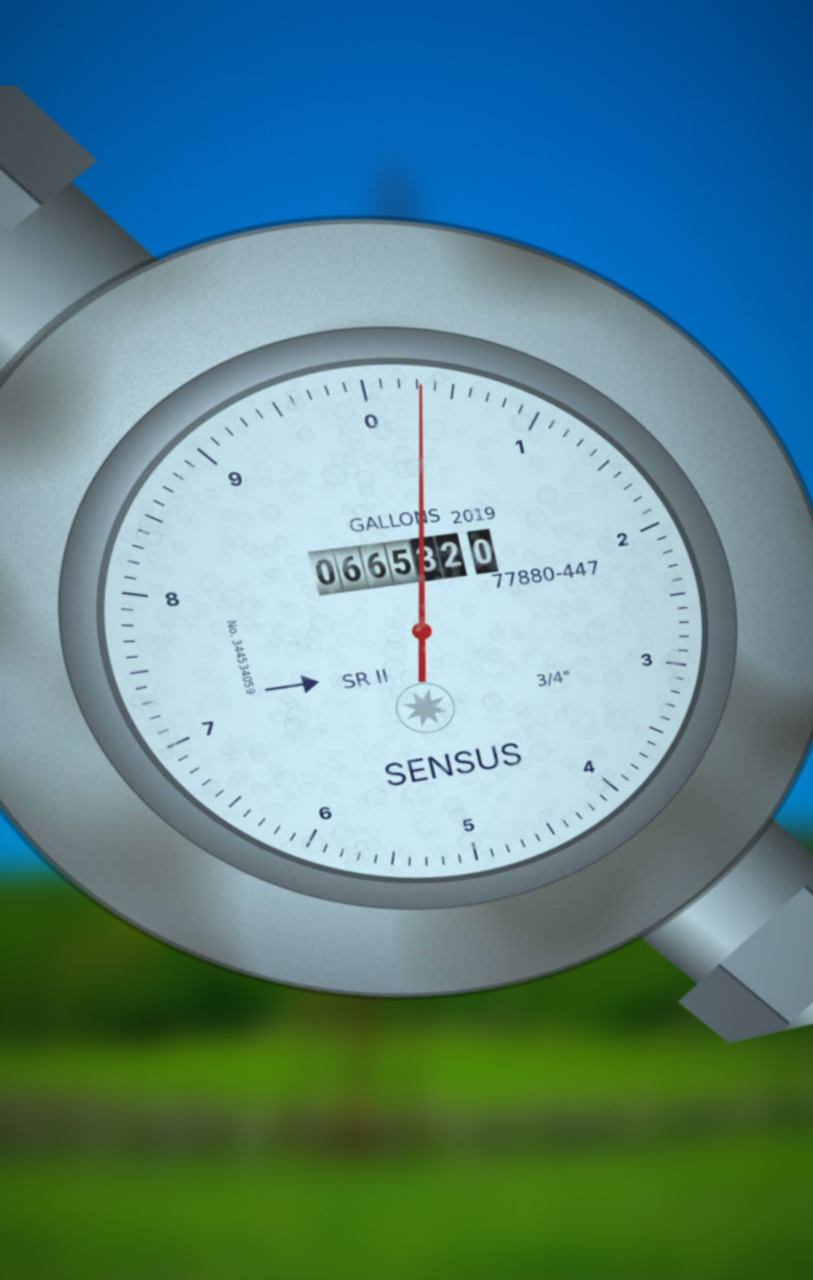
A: 665320.3 gal
